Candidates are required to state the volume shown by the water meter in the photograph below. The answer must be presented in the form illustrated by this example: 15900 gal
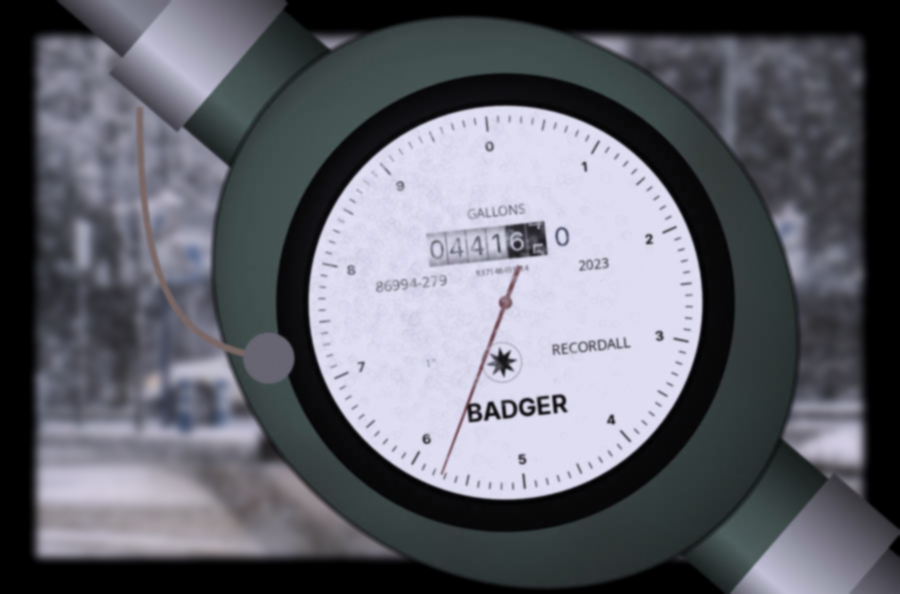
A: 441645.7 gal
